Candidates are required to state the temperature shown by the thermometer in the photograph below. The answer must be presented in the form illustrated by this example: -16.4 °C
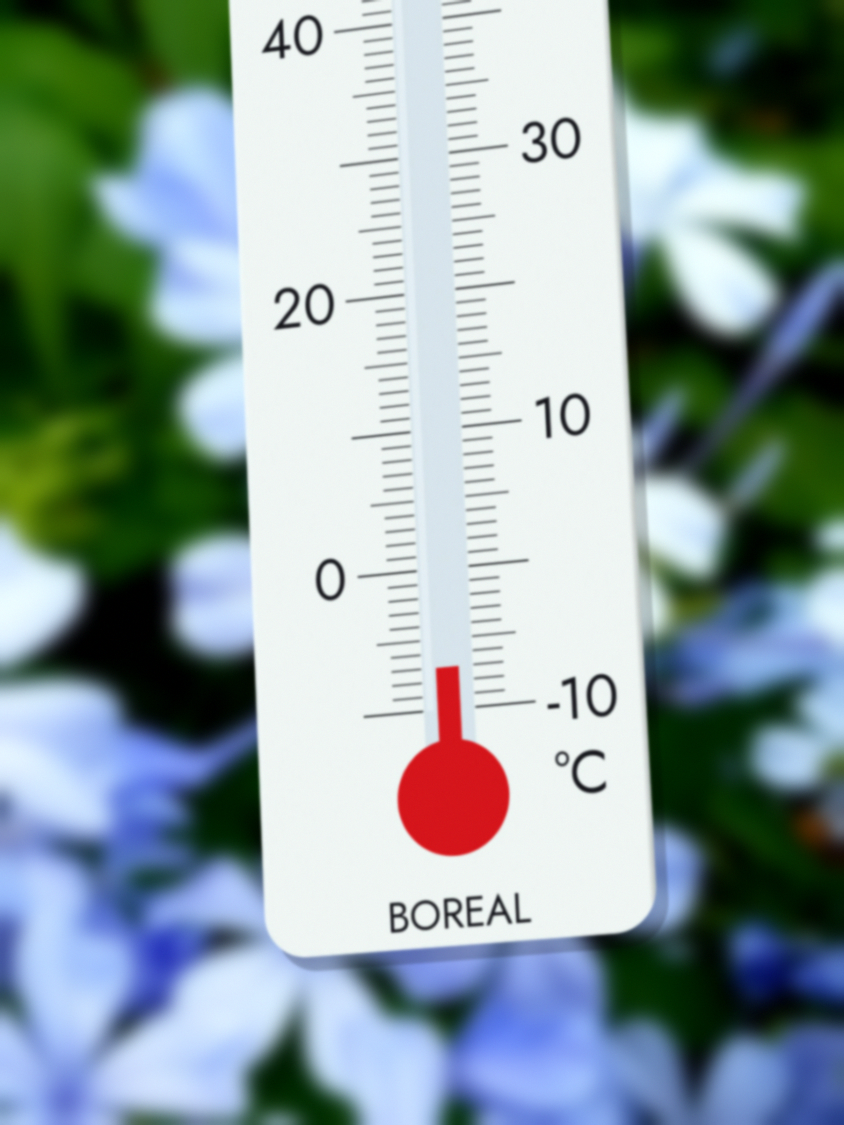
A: -7 °C
